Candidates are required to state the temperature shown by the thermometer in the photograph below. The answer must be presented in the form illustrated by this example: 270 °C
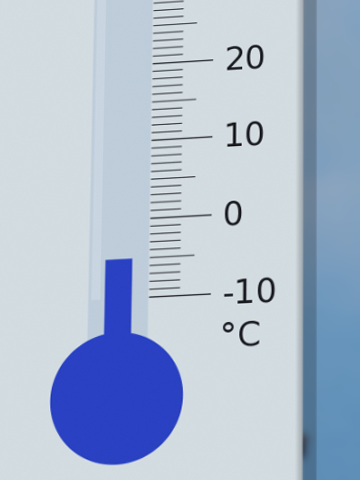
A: -5 °C
